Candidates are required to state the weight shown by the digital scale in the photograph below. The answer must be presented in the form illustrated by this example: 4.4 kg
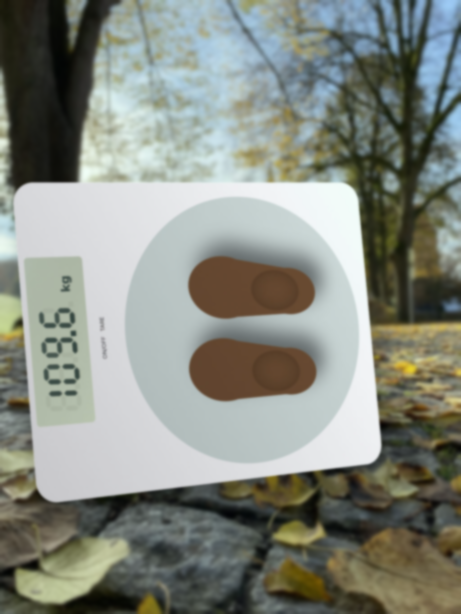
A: 109.6 kg
